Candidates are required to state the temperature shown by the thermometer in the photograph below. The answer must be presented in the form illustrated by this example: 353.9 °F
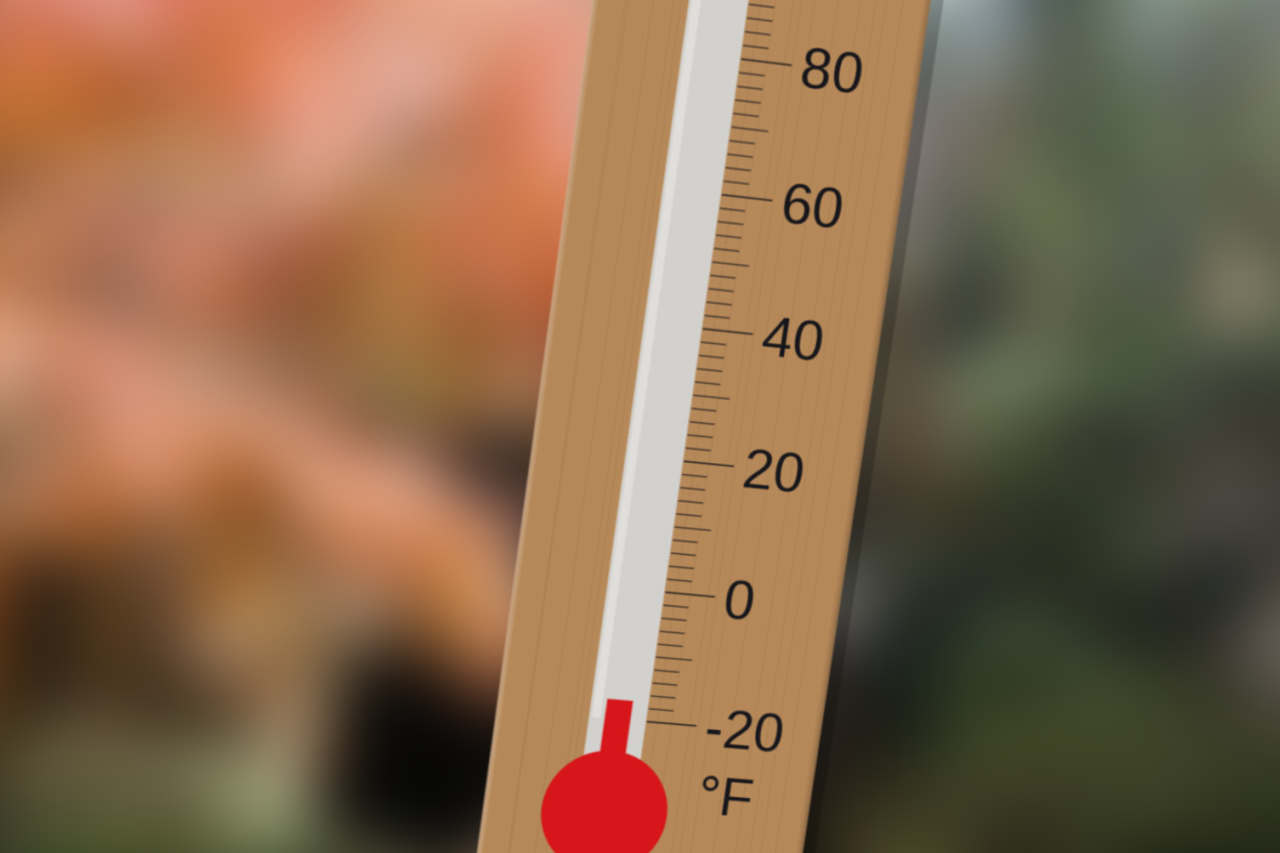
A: -17 °F
